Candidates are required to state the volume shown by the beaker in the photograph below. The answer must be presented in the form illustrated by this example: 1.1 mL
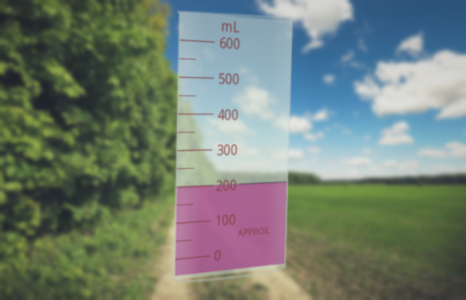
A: 200 mL
